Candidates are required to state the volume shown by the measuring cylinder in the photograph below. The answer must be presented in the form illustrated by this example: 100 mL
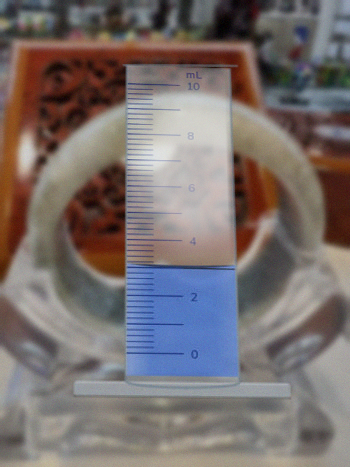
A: 3 mL
